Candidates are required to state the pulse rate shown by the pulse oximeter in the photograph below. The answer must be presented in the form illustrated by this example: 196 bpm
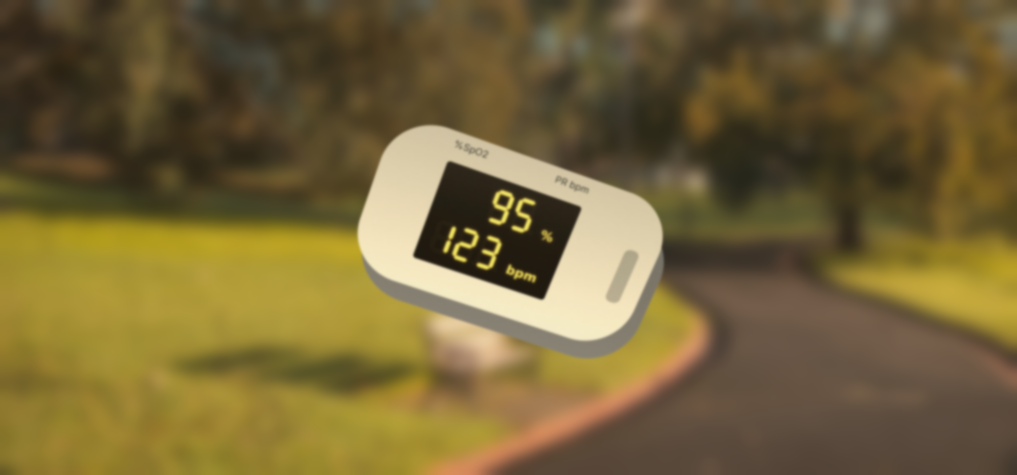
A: 123 bpm
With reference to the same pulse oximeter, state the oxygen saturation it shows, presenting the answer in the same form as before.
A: 95 %
